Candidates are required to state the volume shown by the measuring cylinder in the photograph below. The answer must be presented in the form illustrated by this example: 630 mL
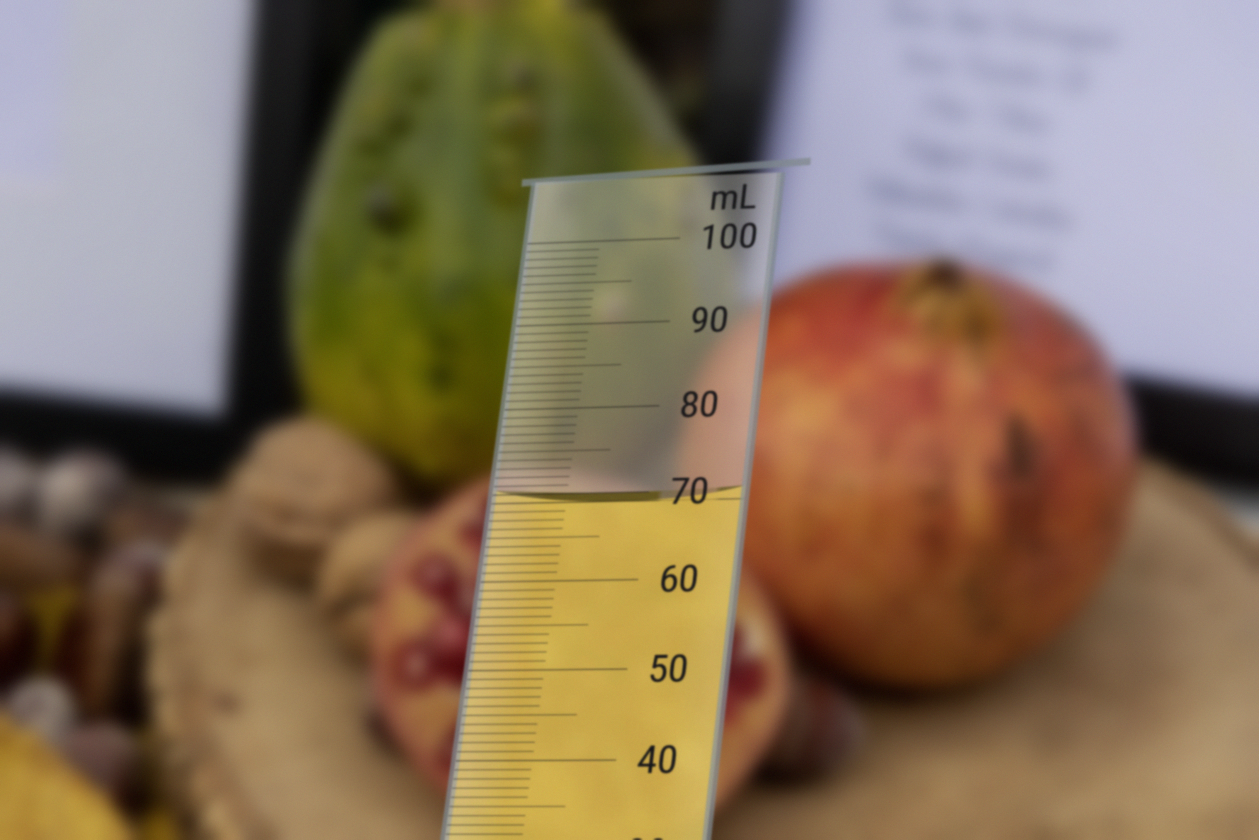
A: 69 mL
